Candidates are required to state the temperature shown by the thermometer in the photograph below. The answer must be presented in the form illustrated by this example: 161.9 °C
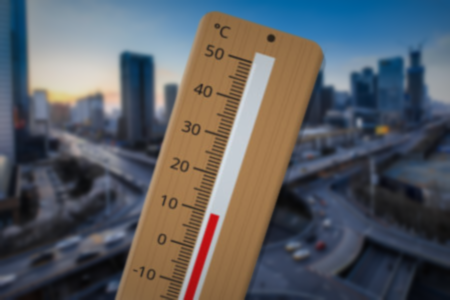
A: 10 °C
